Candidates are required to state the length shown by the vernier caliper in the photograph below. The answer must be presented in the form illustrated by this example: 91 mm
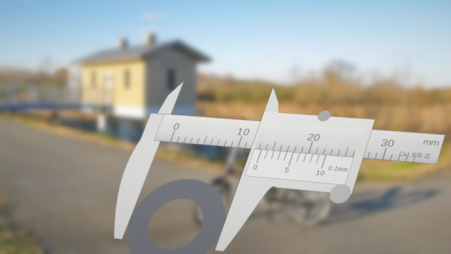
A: 13.4 mm
